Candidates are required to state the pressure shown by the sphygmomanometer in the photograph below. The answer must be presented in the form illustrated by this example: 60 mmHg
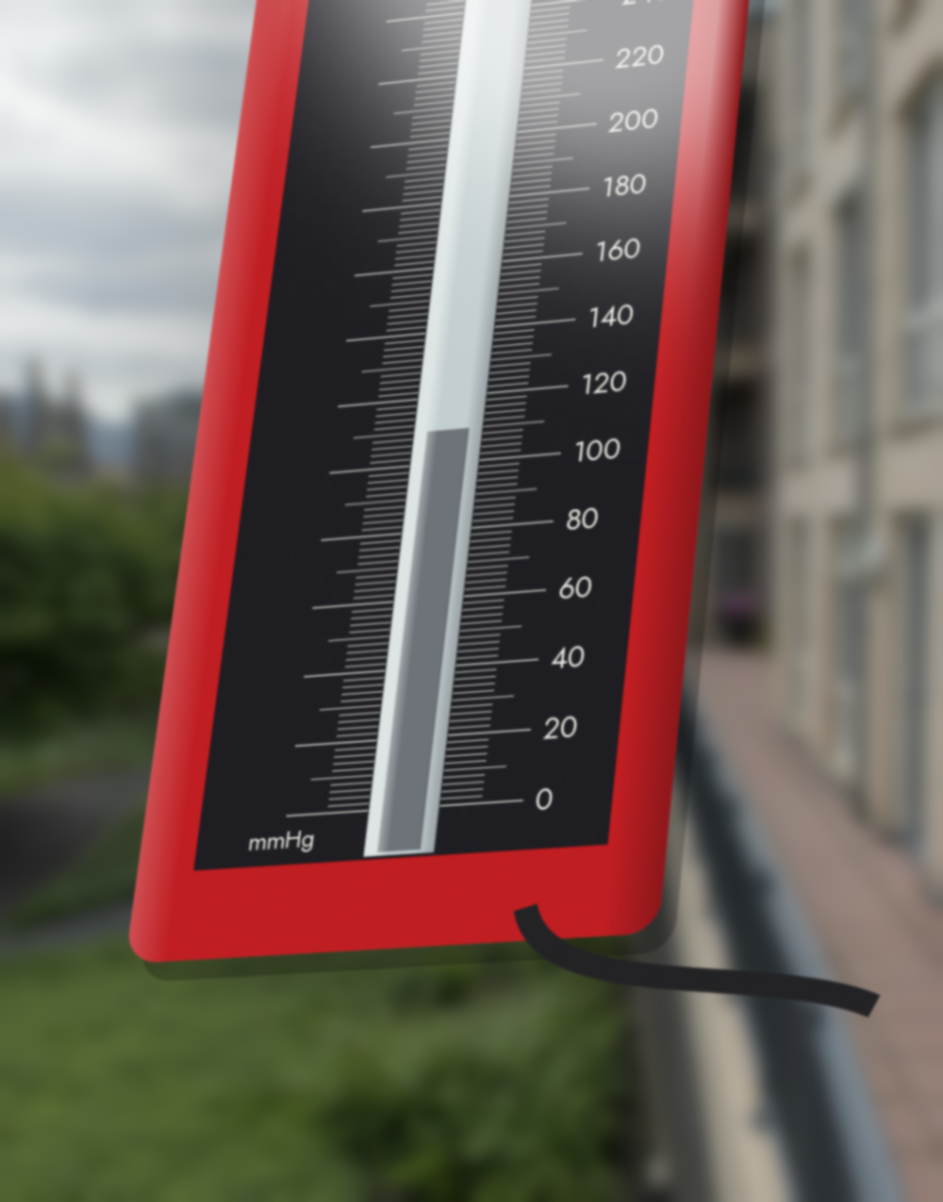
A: 110 mmHg
